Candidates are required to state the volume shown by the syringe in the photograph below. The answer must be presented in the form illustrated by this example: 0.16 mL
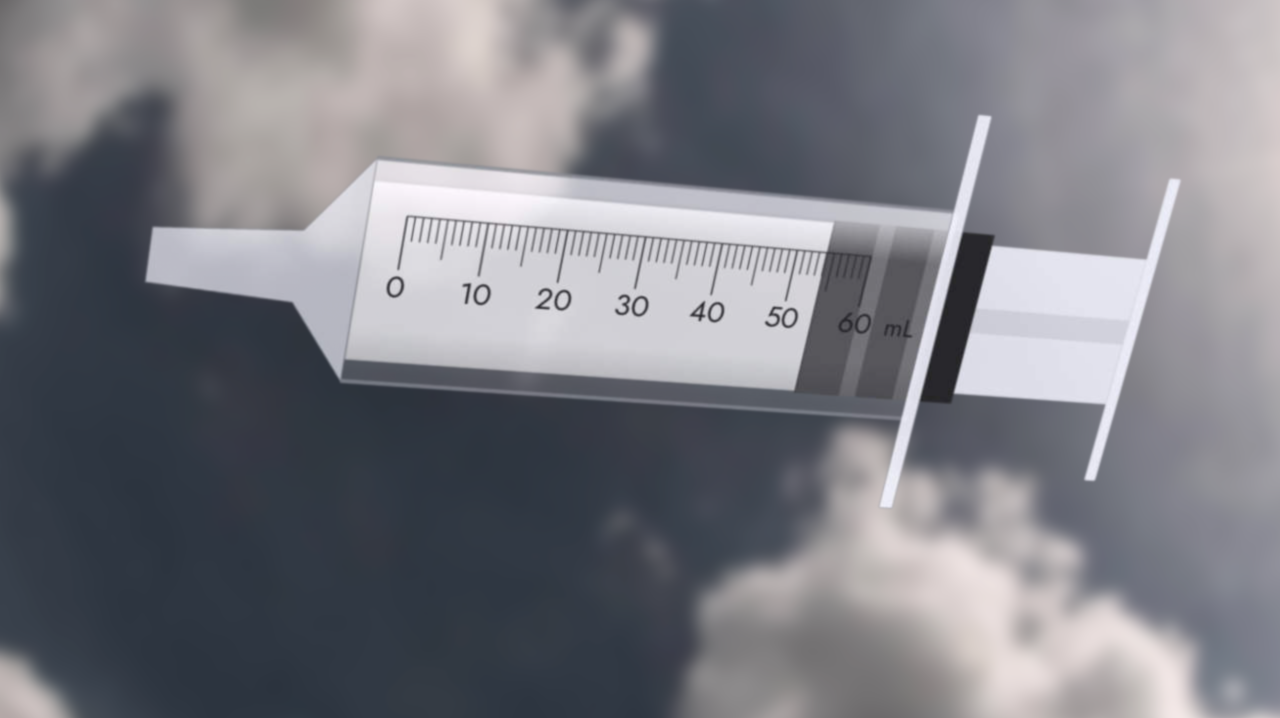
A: 54 mL
